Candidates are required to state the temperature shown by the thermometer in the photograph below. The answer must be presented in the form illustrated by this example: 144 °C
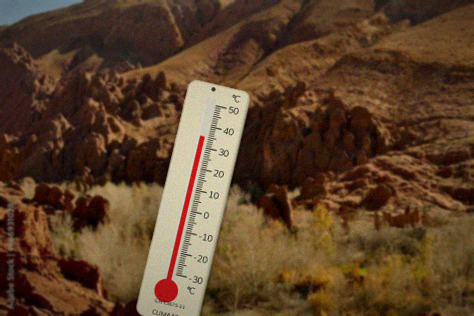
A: 35 °C
